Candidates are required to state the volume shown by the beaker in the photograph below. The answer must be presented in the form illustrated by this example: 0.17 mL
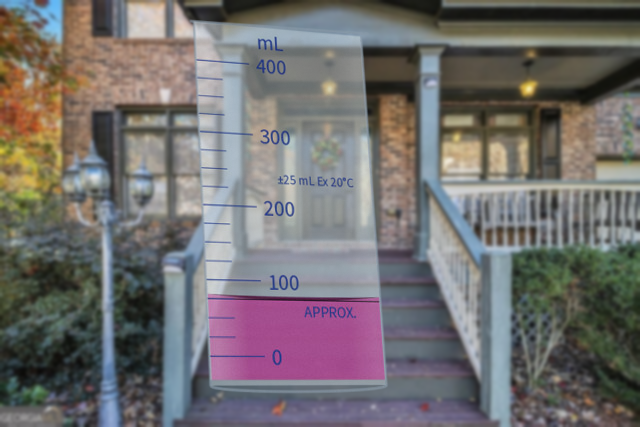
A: 75 mL
